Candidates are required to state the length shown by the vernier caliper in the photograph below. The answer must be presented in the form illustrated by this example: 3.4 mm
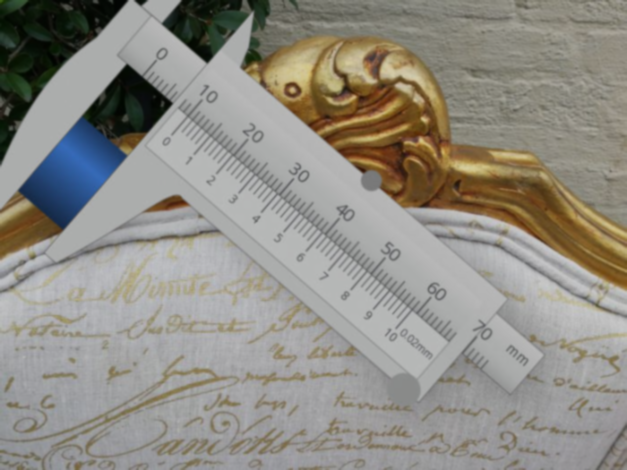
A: 10.0 mm
